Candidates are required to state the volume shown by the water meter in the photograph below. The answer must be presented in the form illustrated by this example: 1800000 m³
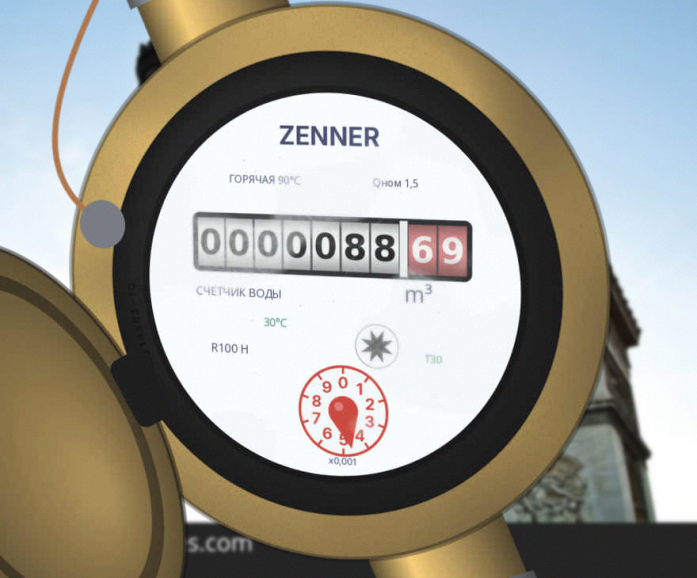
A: 88.694 m³
